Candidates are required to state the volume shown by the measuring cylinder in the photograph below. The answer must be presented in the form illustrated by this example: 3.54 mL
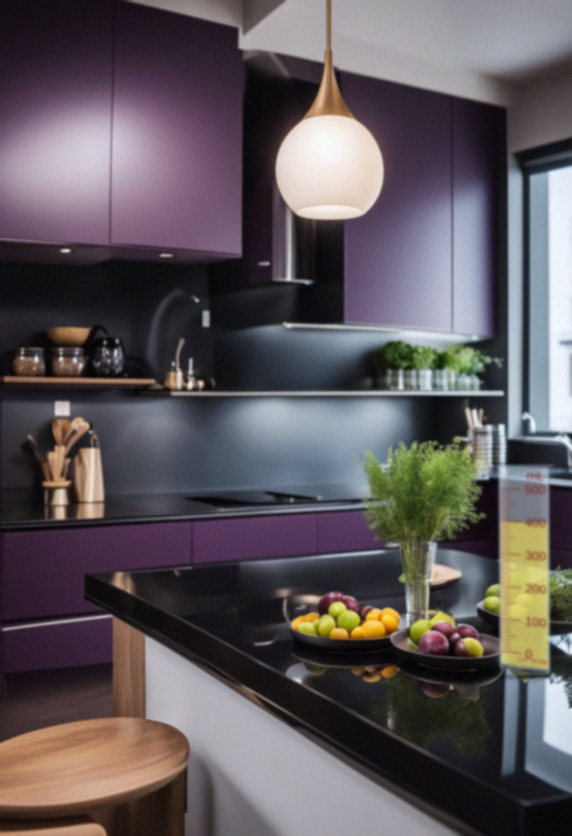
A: 400 mL
